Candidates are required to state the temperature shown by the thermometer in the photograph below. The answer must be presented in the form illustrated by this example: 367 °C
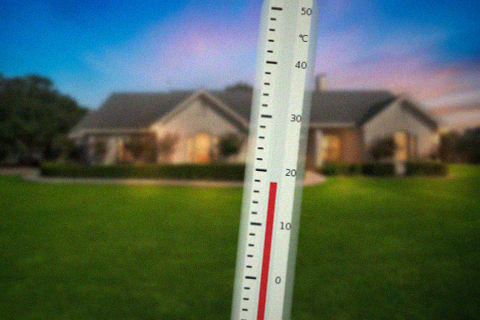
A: 18 °C
